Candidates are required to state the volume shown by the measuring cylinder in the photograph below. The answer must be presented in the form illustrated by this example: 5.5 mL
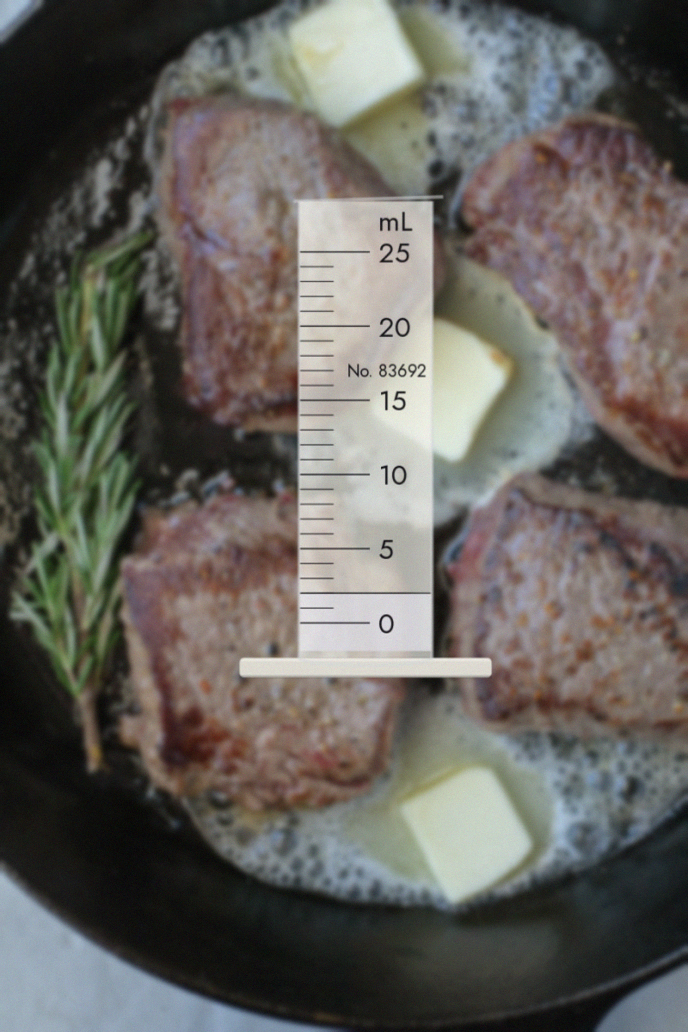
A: 2 mL
